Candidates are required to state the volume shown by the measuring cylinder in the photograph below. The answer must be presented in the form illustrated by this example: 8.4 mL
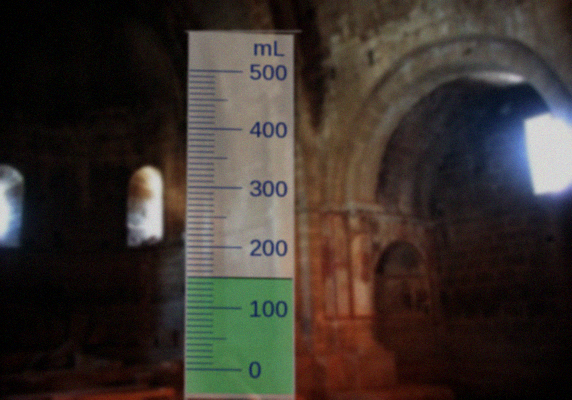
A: 150 mL
